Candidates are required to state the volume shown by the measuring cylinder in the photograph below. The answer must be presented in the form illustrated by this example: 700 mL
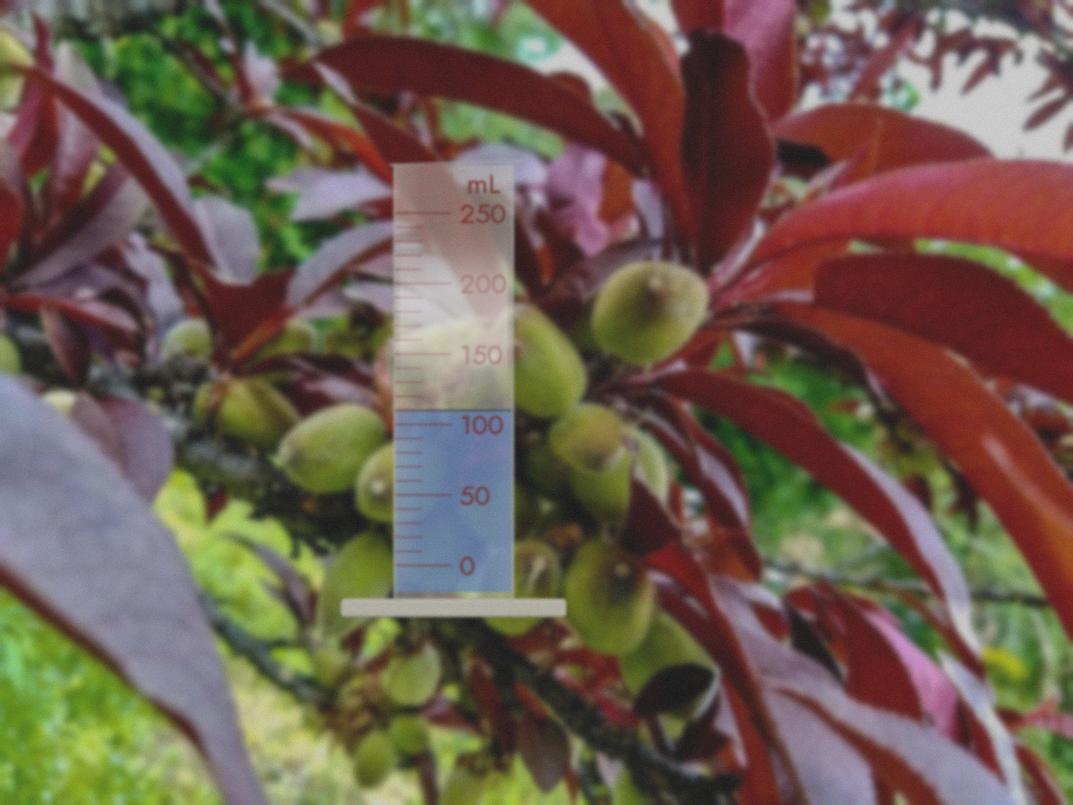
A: 110 mL
